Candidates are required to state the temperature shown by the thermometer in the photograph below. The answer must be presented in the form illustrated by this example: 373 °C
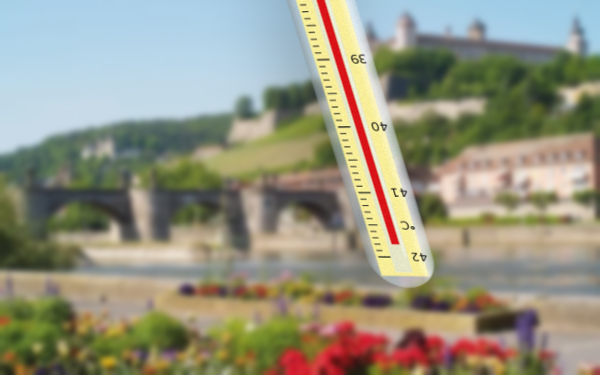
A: 41.8 °C
